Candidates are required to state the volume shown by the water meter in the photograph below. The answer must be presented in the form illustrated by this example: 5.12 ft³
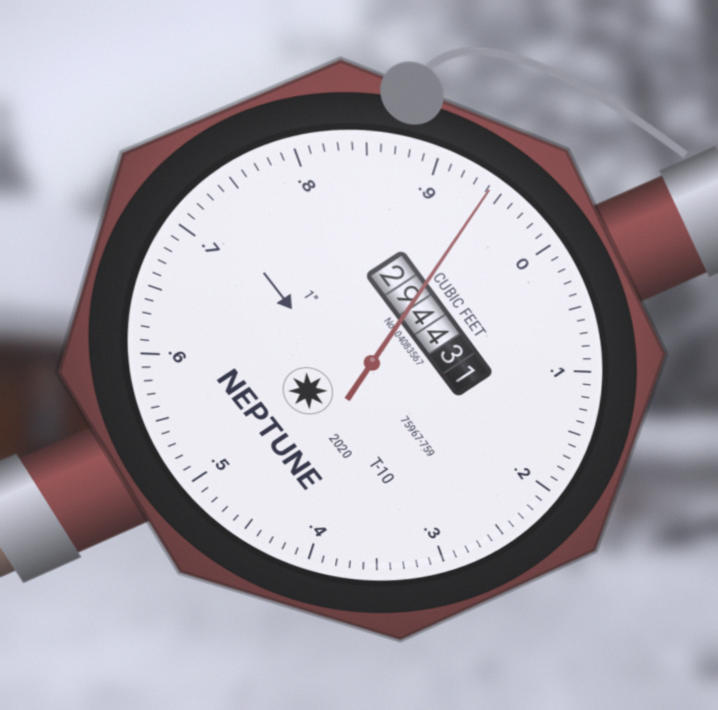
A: 294430.94 ft³
